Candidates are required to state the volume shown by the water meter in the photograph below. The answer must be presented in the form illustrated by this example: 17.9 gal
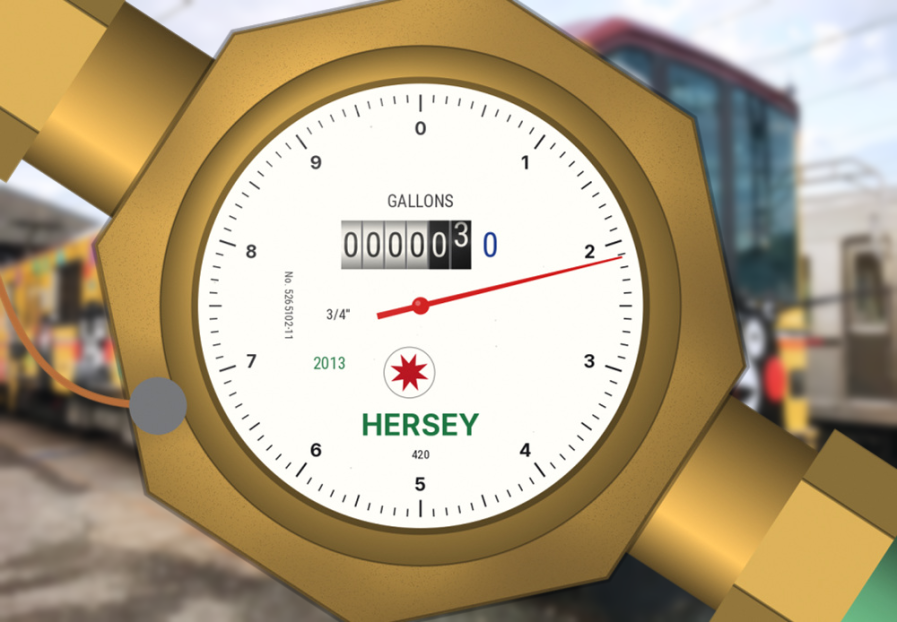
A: 32.1 gal
